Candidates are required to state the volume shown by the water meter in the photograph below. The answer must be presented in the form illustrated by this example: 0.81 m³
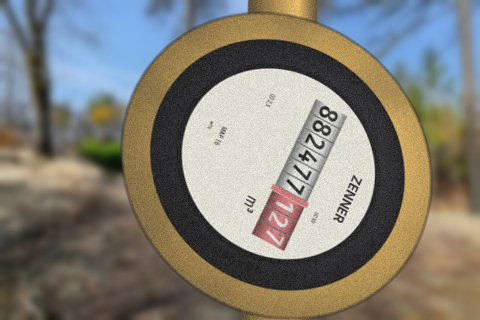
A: 882477.127 m³
